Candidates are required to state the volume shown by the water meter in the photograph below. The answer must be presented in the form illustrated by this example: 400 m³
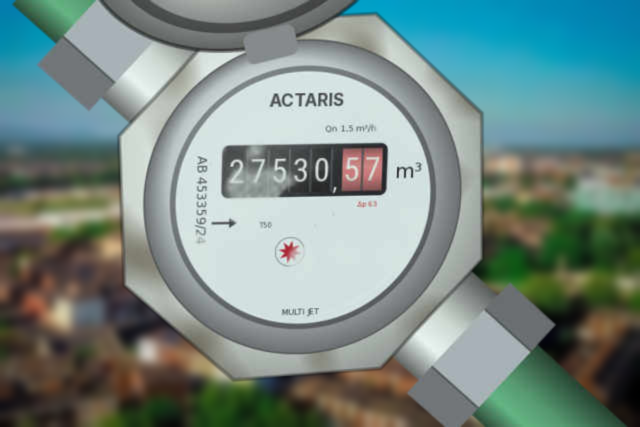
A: 27530.57 m³
